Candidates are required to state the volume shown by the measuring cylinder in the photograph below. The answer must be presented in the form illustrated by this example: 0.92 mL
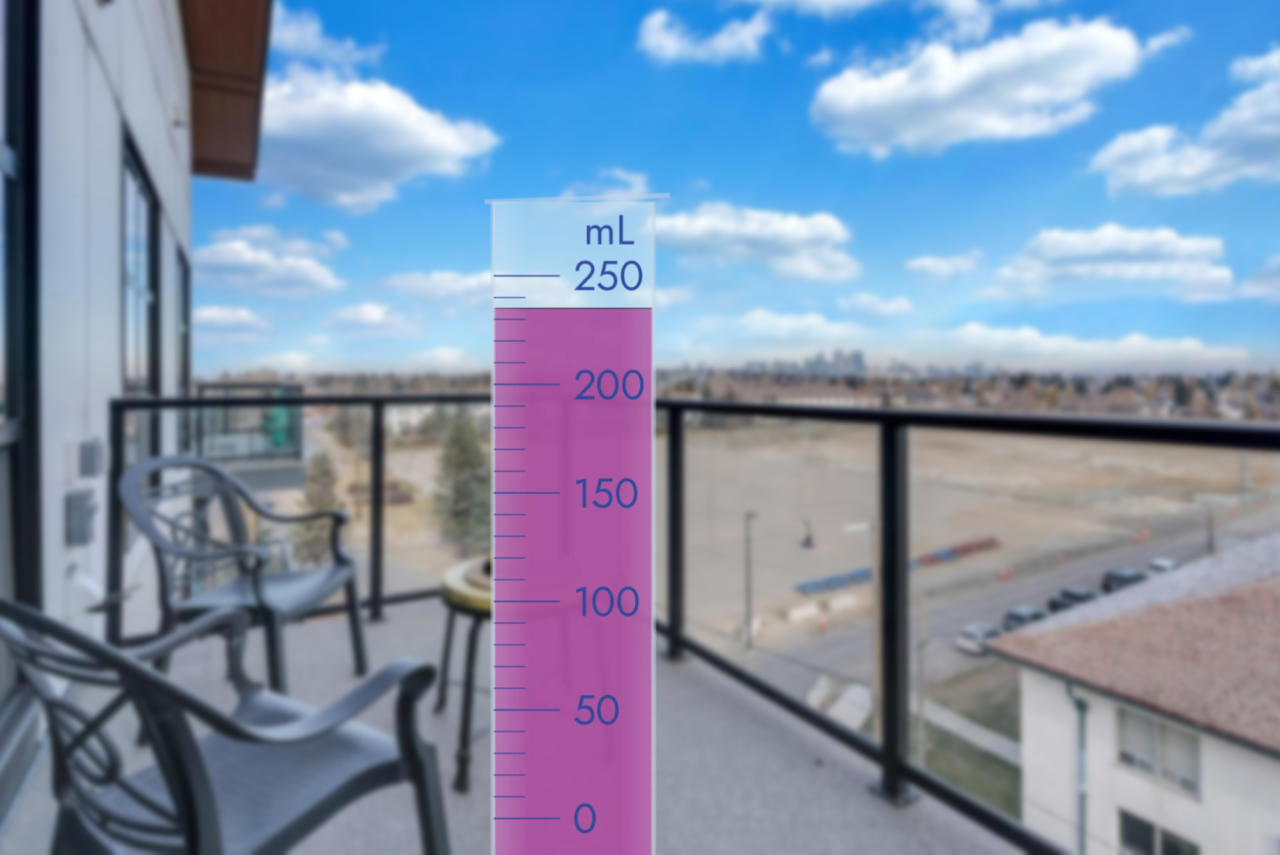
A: 235 mL
